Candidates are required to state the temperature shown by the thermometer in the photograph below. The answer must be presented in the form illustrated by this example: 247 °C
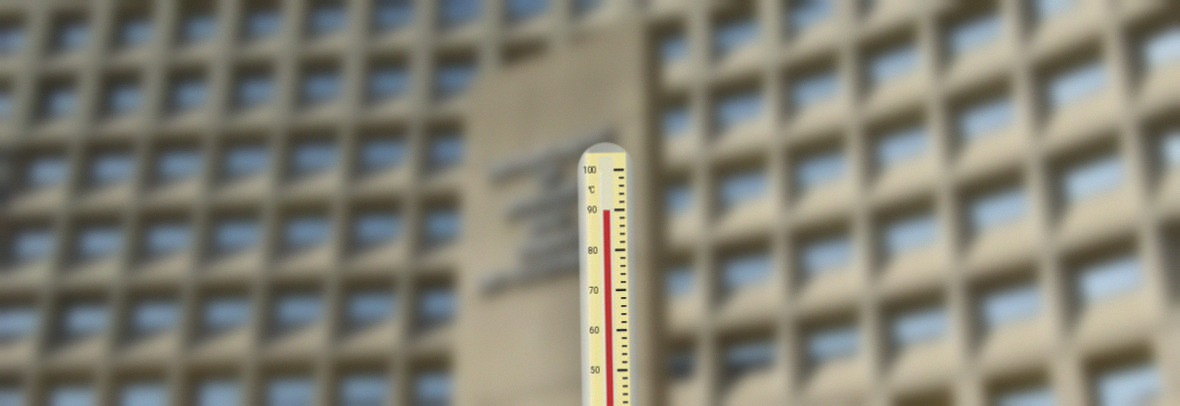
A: 90 °C
